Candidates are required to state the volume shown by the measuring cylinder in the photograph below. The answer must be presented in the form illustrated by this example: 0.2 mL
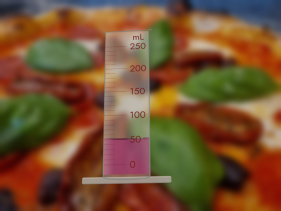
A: 50 mL
